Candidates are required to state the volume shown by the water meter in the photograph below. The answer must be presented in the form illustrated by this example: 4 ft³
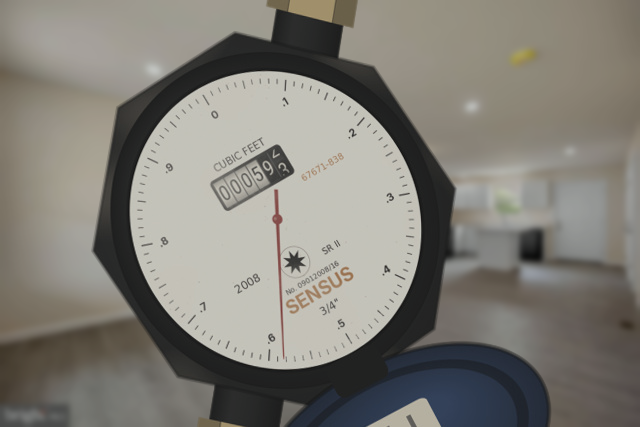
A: 592.58 ft³
